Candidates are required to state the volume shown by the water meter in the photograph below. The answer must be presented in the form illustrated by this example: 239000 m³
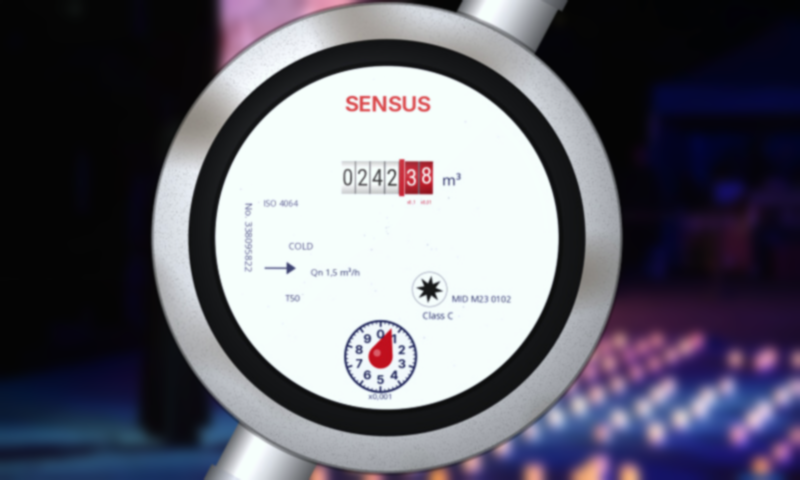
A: 242.380 m³
